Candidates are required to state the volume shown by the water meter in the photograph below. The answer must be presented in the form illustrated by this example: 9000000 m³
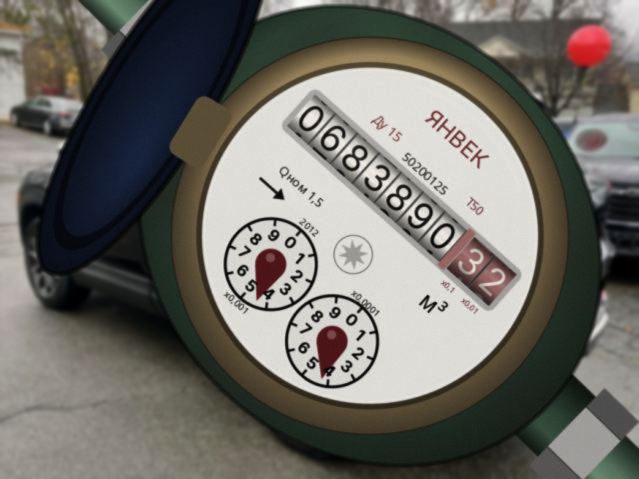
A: 683890.3244 m³
